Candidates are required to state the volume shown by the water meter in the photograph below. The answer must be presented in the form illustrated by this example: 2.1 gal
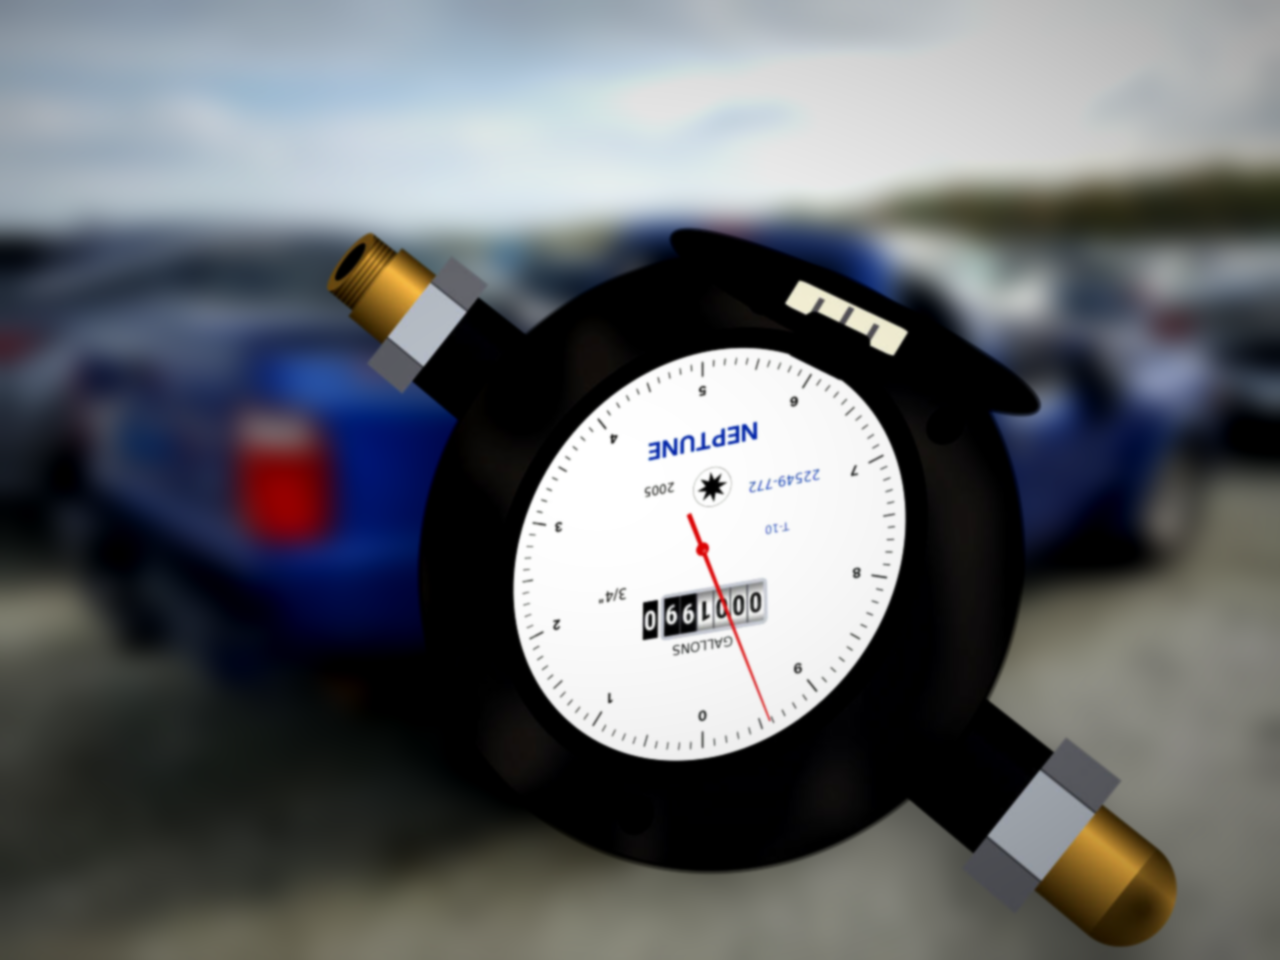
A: 1989.4 gal
